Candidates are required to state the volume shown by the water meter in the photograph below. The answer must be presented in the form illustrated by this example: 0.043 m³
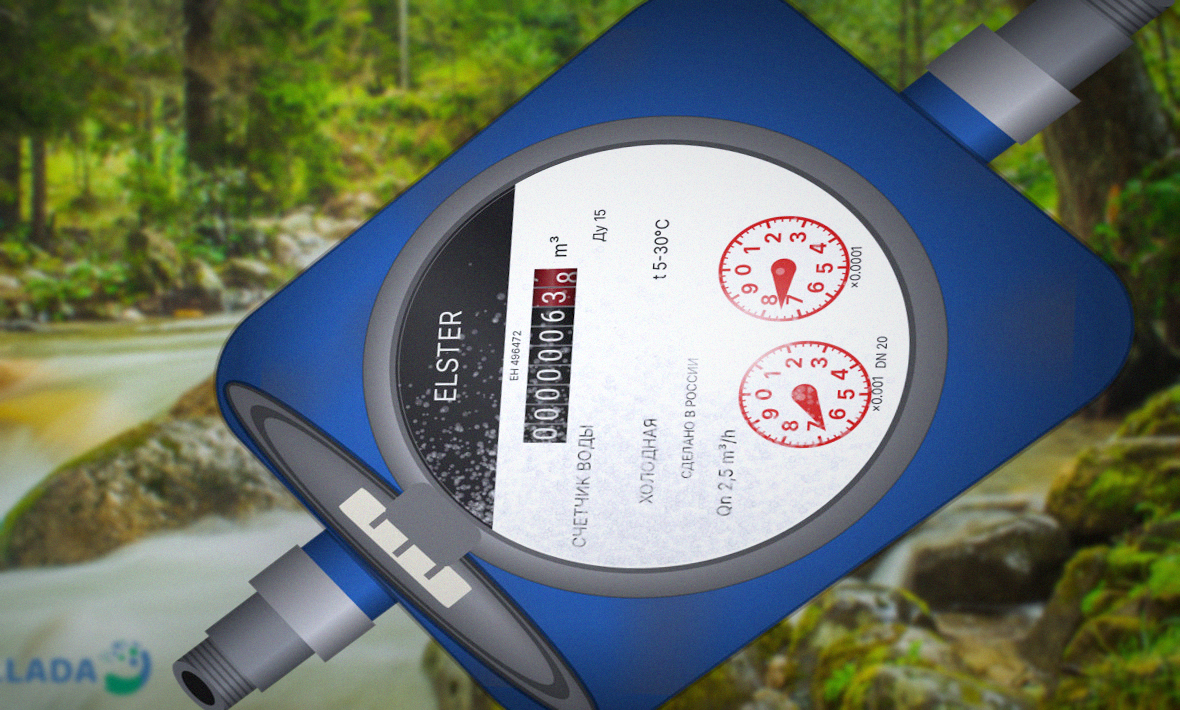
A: 6.3767 m³
